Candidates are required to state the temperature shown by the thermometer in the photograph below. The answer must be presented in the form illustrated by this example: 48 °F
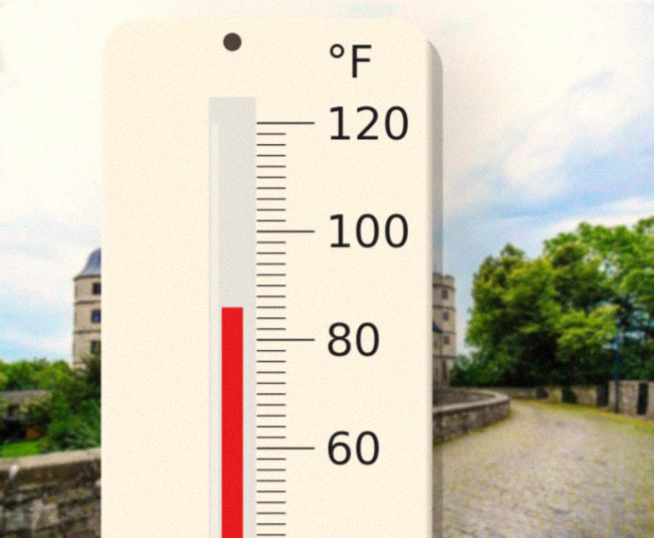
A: 86 °F
